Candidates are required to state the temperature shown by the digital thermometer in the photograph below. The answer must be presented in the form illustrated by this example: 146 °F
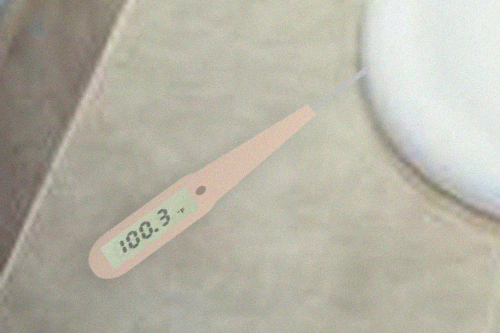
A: 100.3 °F
